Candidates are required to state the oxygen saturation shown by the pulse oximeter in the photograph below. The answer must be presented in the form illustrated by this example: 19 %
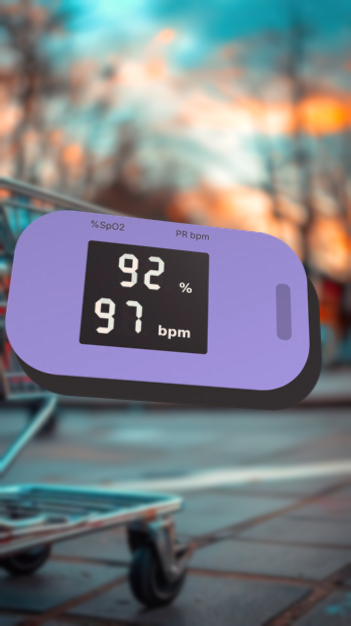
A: 92 %
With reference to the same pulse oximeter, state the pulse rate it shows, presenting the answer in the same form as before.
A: 97 bpm
